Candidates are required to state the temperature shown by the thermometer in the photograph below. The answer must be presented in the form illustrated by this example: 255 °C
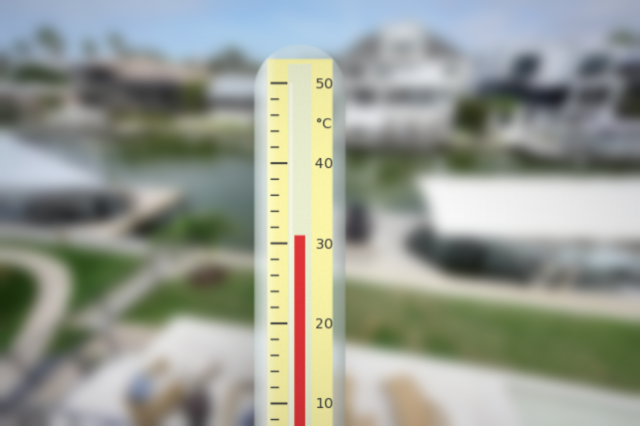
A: 31 °C
